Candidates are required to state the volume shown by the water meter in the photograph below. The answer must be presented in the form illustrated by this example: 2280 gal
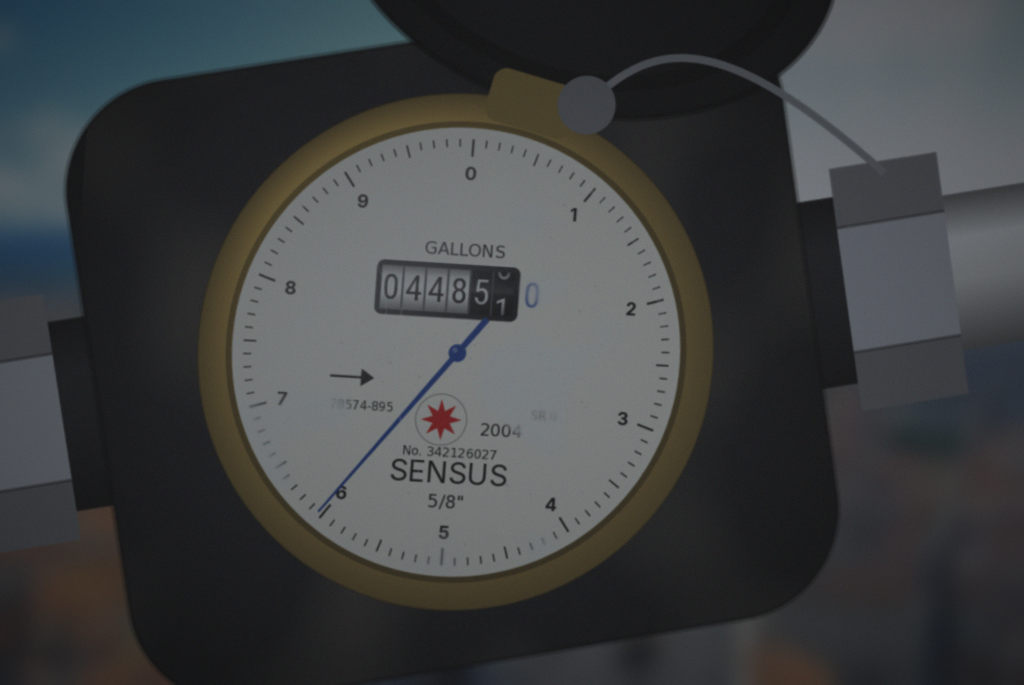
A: 448506.0 gal
